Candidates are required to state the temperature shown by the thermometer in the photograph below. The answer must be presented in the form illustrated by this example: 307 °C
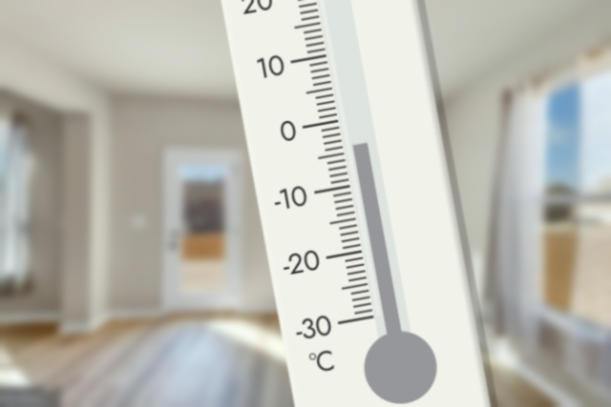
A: -4 °C
